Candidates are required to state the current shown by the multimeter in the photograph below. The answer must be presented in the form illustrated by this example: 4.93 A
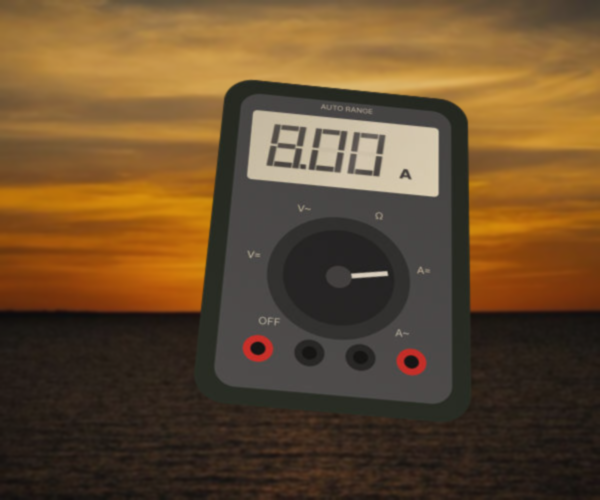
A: 8.00 A
